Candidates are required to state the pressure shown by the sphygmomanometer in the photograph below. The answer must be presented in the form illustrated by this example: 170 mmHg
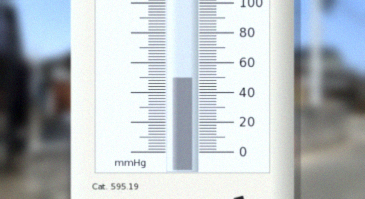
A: 50 mmHg
